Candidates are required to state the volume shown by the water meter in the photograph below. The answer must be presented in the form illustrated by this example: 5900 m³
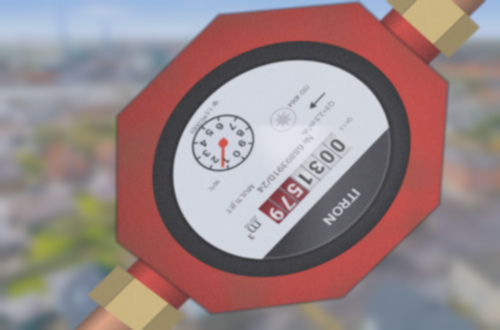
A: 31.5791 m³
